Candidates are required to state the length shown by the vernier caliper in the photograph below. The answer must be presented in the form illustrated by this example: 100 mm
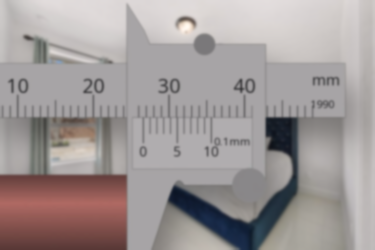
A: 26.6 mm
